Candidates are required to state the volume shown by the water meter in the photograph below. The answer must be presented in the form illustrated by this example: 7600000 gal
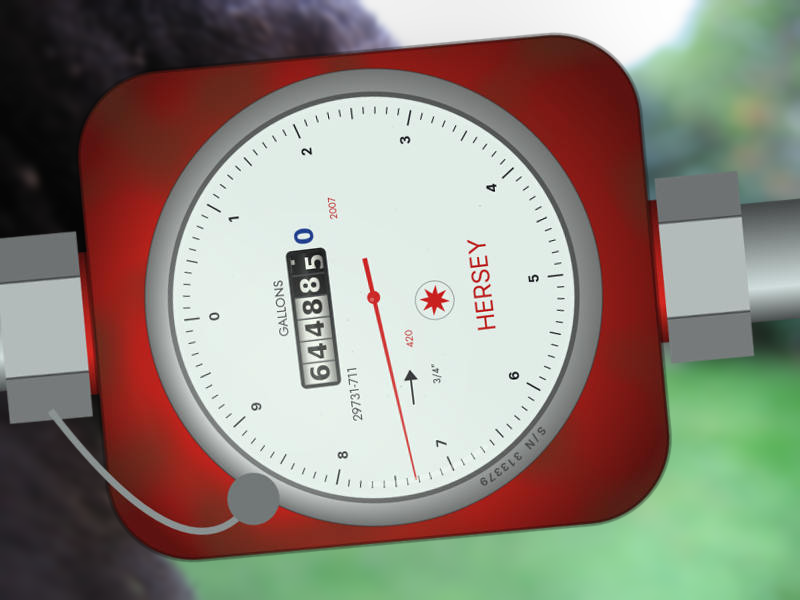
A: 6448847.3 gal
